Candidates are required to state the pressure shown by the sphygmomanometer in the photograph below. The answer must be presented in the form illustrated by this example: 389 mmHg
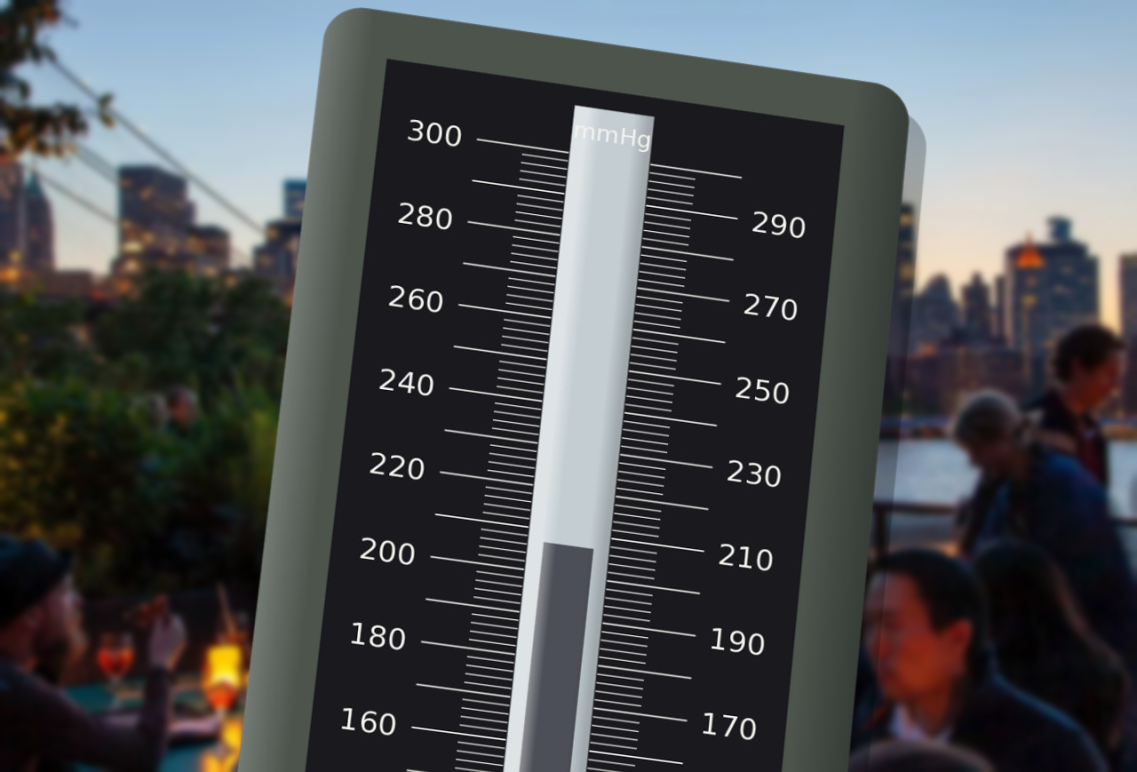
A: 207 mmHg
